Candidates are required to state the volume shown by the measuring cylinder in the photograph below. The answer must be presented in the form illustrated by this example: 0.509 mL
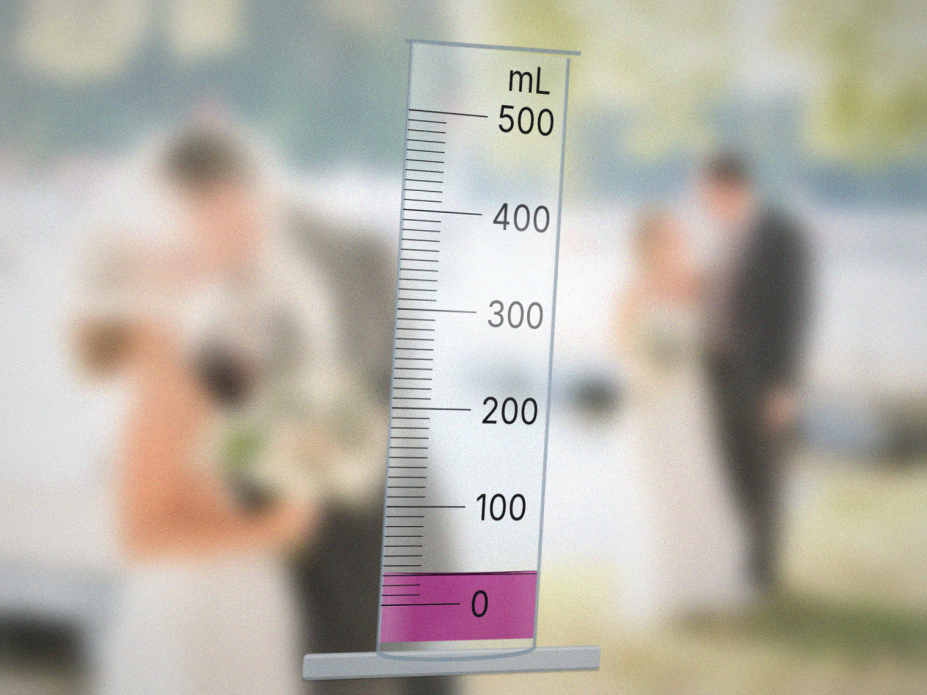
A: 30 mL
